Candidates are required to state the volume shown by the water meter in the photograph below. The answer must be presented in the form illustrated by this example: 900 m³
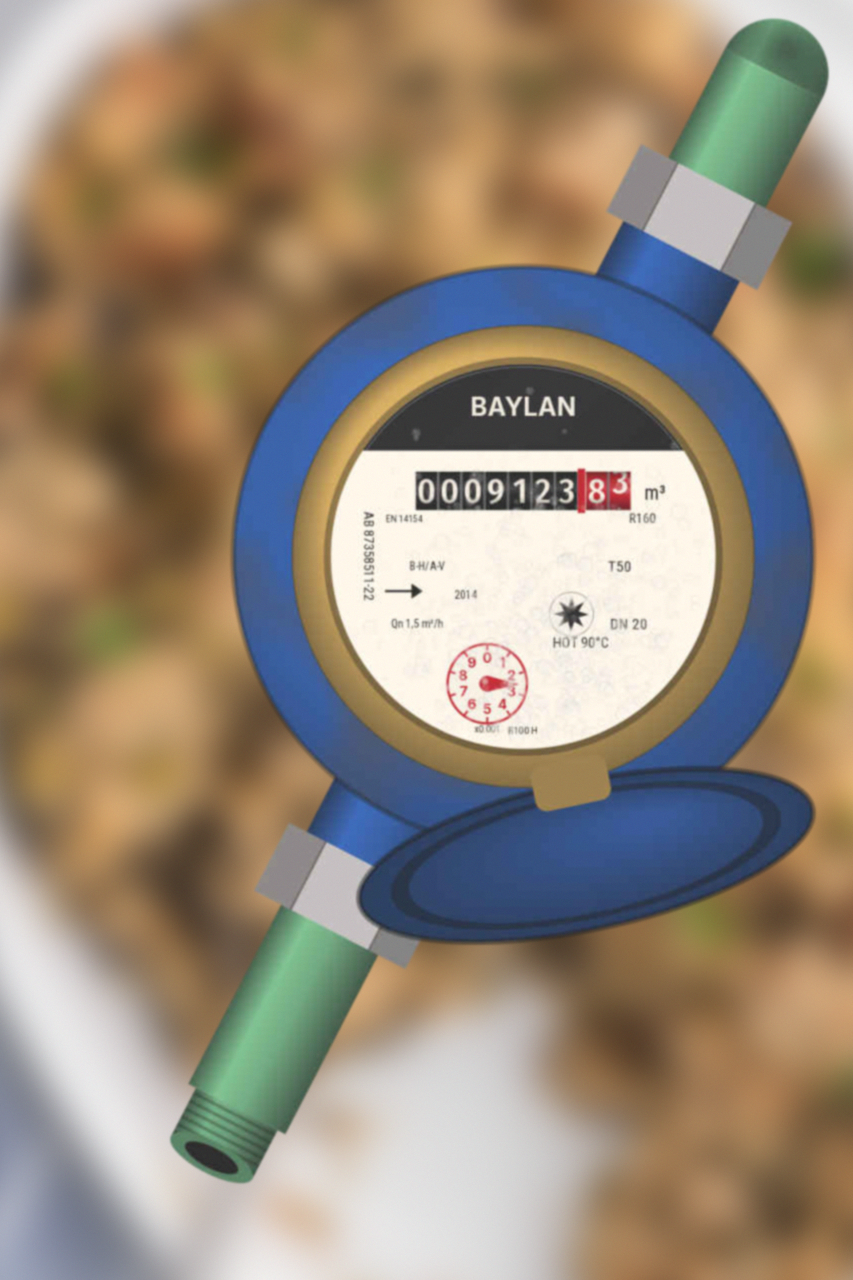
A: 9123.832 m³
